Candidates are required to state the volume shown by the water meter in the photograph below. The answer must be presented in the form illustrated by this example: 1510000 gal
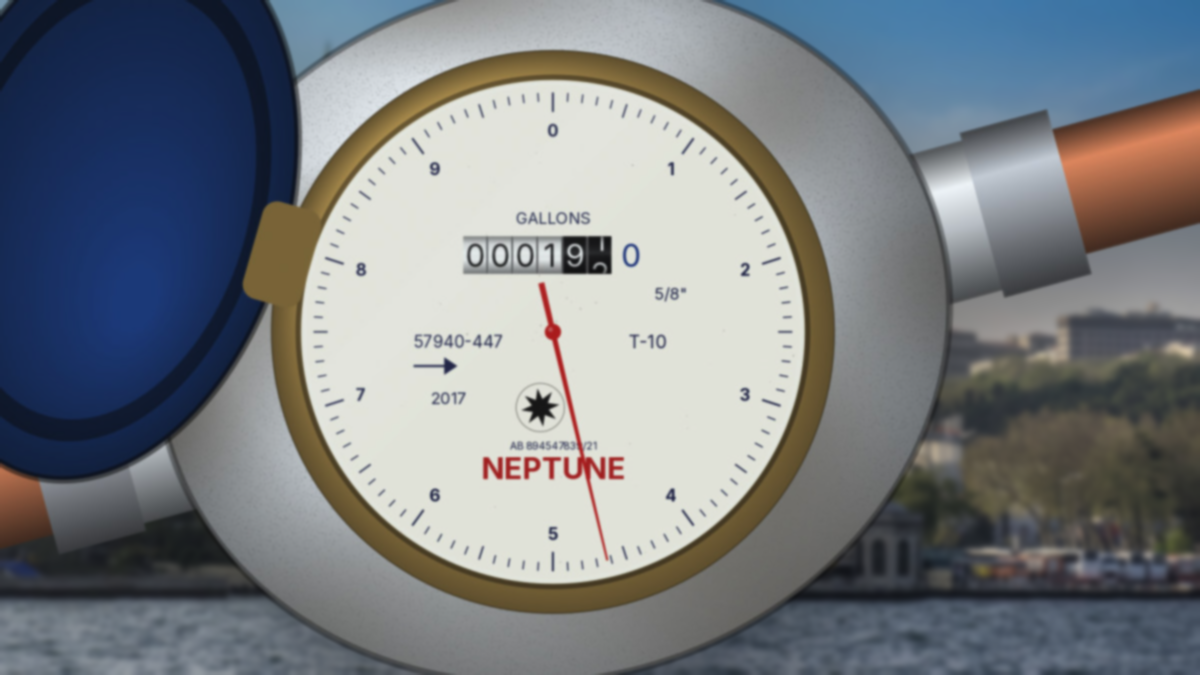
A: 1914.6 gal
